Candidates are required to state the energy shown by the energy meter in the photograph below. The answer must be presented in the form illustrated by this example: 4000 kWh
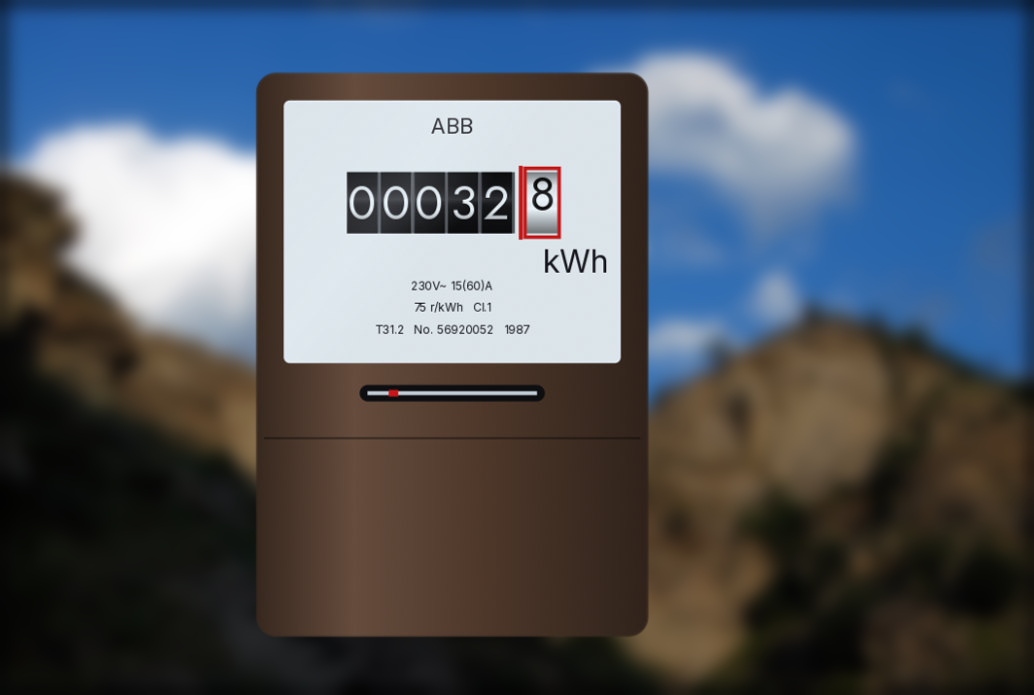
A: 32.8 kWh
